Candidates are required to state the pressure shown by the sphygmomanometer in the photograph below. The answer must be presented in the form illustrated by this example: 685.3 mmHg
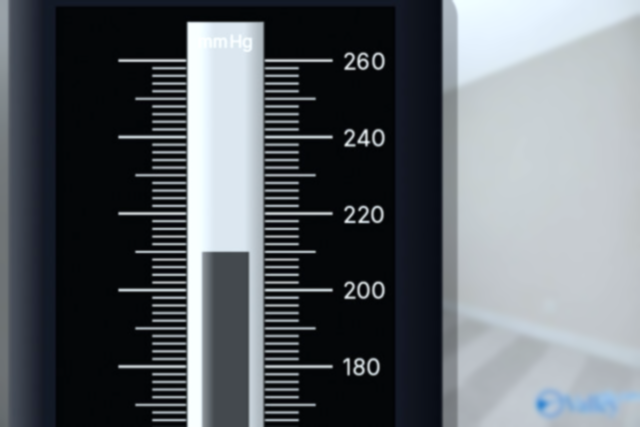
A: 210 mmHg
